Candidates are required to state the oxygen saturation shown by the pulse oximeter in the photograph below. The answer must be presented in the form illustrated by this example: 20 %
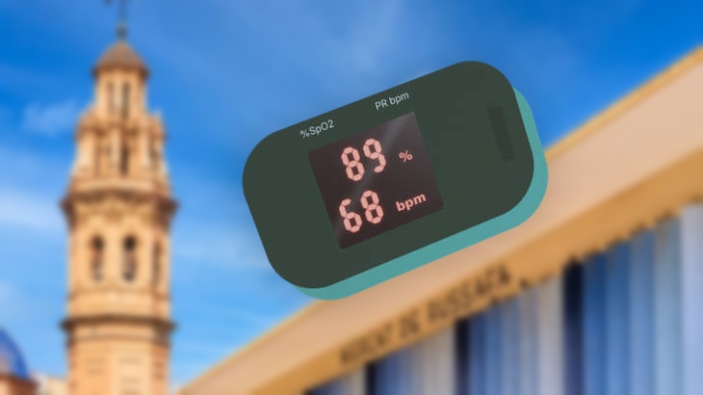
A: 89 %
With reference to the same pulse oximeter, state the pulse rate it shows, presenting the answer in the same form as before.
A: 68 bpm
